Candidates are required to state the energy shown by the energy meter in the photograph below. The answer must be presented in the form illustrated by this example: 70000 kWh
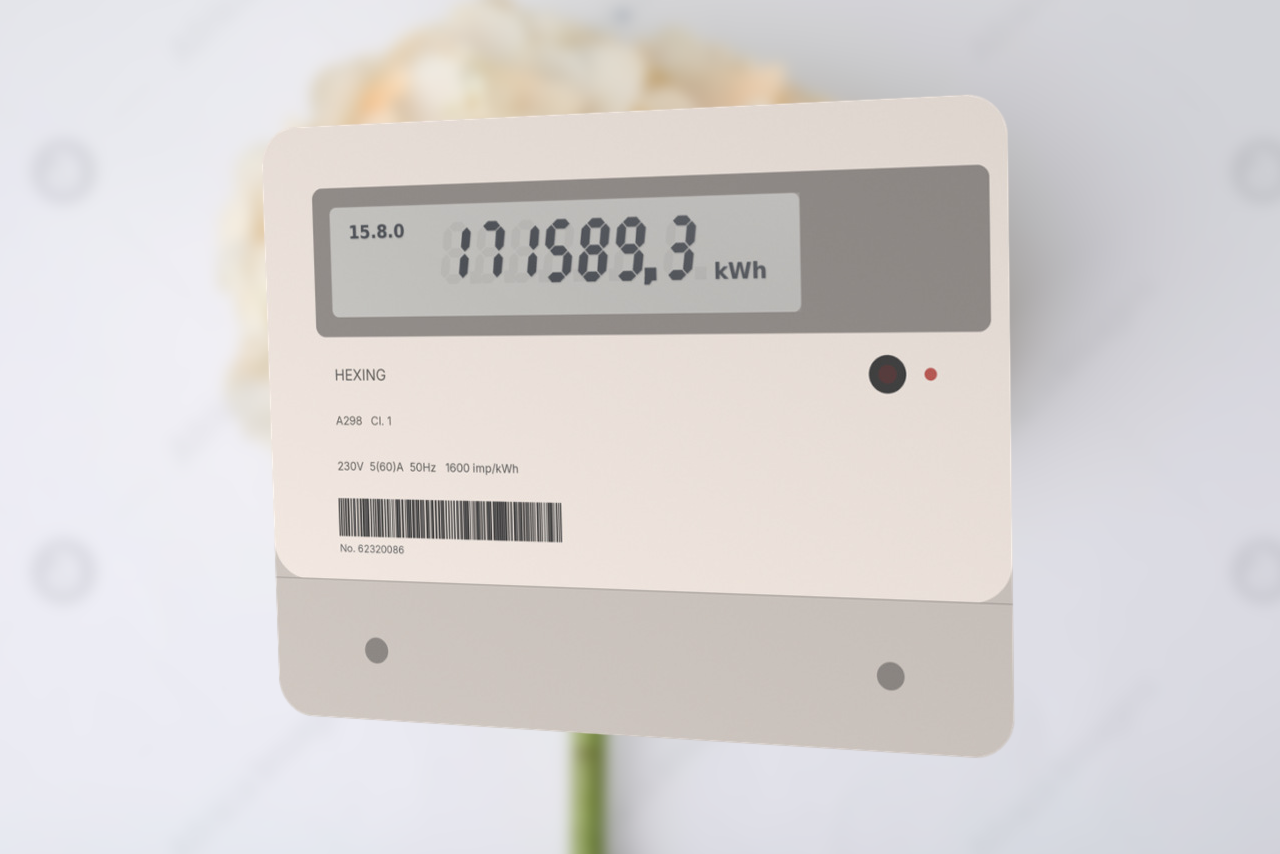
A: 171589.3 kWh
